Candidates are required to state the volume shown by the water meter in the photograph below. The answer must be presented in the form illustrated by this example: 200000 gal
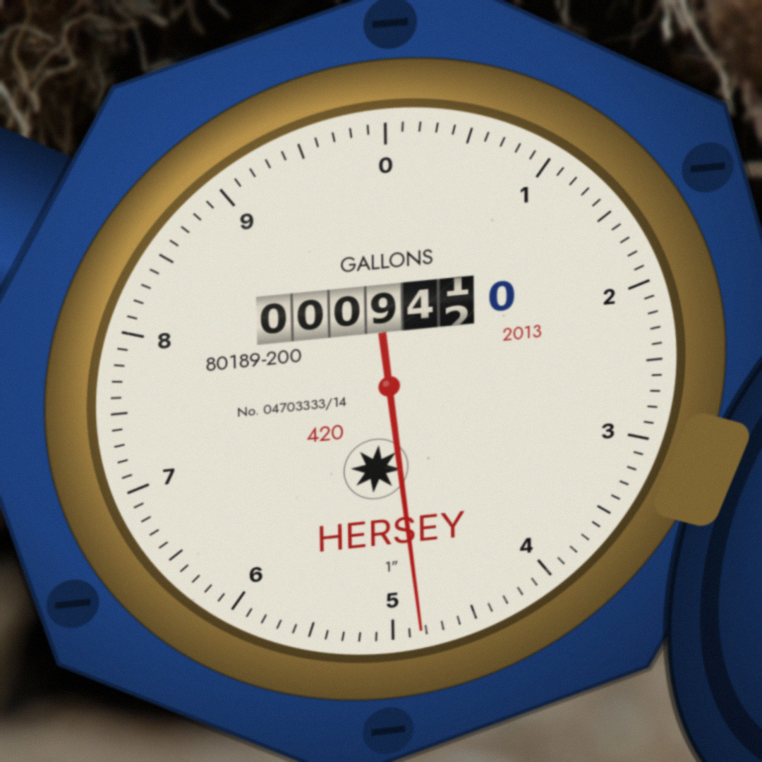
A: 9414.8 gal
